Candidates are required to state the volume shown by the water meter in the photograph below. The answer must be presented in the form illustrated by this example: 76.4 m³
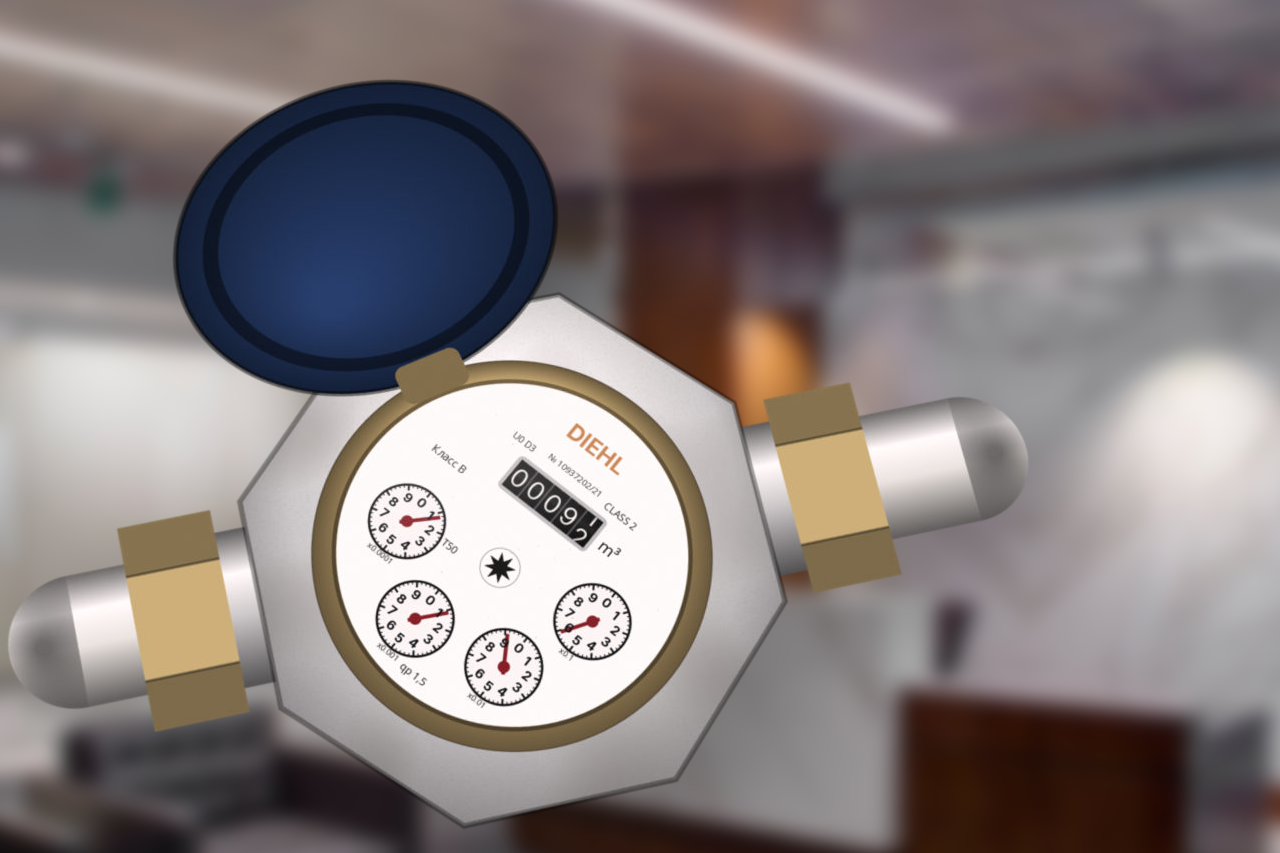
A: 91.5911 m³
